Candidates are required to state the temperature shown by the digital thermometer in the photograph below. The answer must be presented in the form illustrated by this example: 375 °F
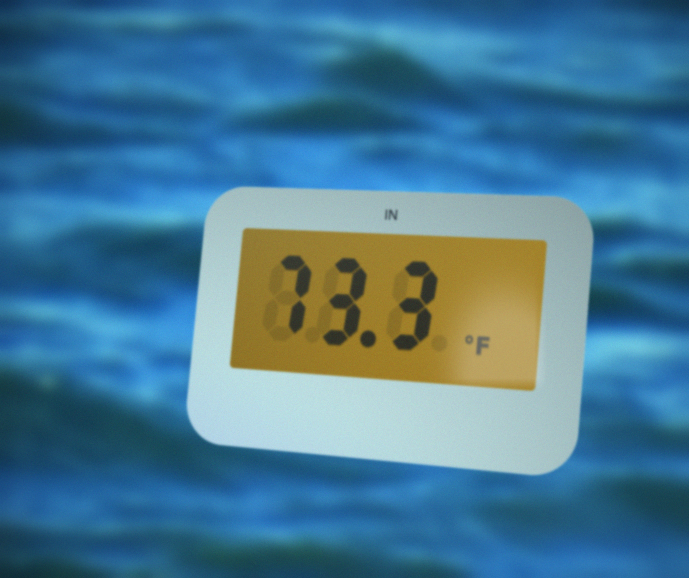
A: 73.3 °F
